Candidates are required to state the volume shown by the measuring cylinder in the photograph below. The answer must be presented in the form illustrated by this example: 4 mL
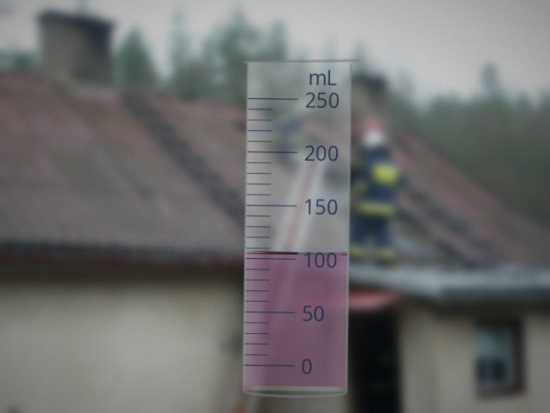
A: 105 mL
